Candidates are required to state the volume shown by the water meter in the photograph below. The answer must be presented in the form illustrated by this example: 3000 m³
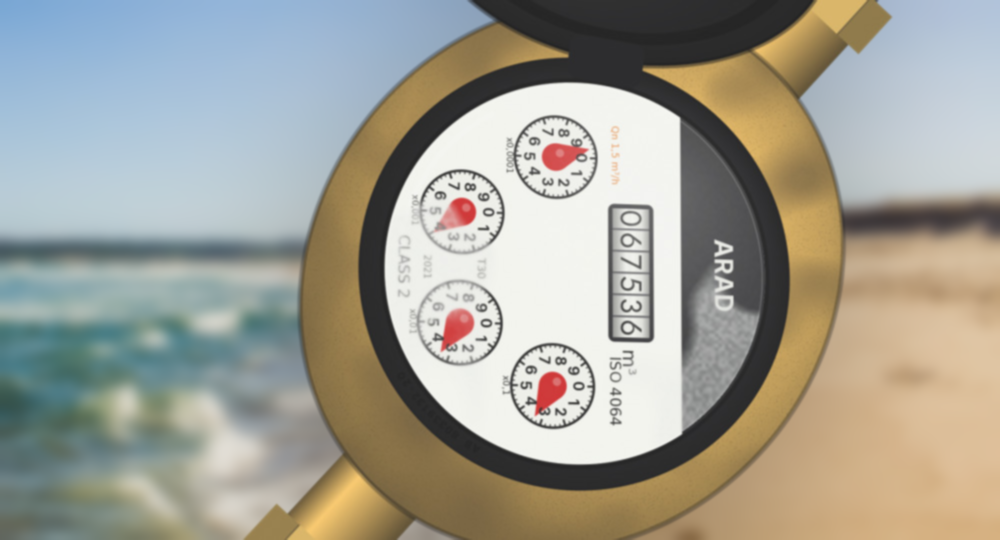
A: 67536.3339 m³
